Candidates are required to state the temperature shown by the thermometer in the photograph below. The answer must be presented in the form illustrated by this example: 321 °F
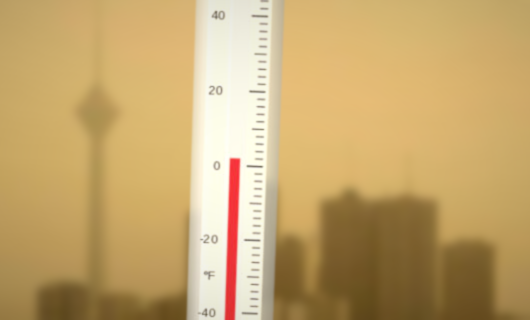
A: 2 °F
